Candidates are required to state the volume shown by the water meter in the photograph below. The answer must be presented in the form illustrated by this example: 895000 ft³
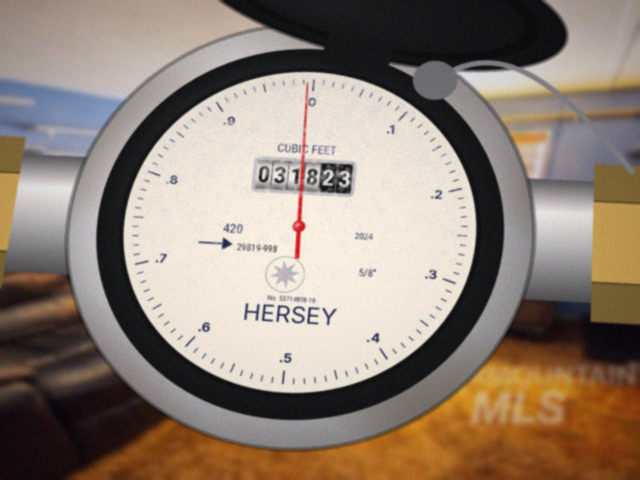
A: 31822.99 ft³
